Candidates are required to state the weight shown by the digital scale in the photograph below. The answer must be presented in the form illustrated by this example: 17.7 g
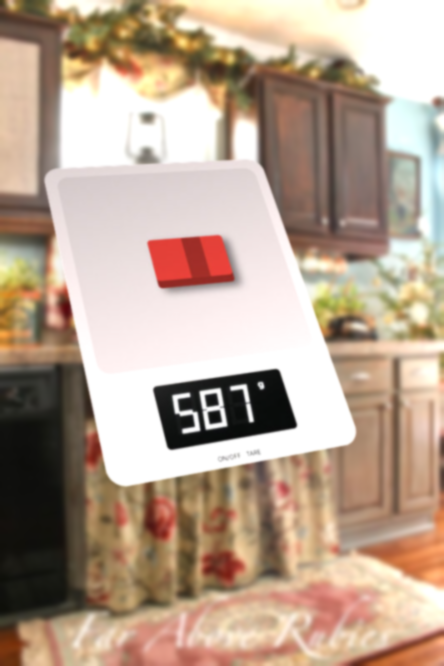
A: 587 g
